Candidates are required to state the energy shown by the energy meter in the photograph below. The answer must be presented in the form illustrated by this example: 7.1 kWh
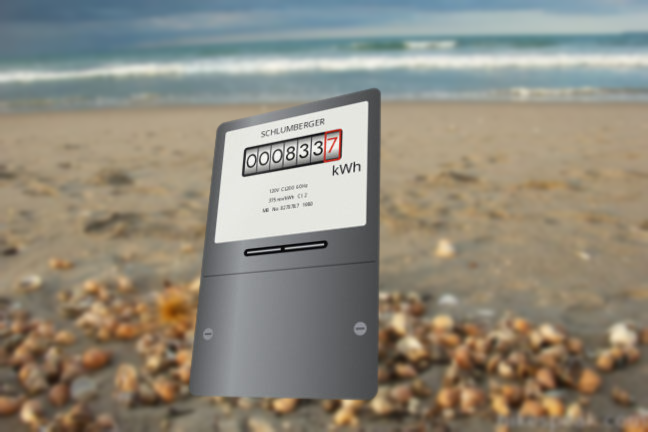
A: 833.7 kWh
